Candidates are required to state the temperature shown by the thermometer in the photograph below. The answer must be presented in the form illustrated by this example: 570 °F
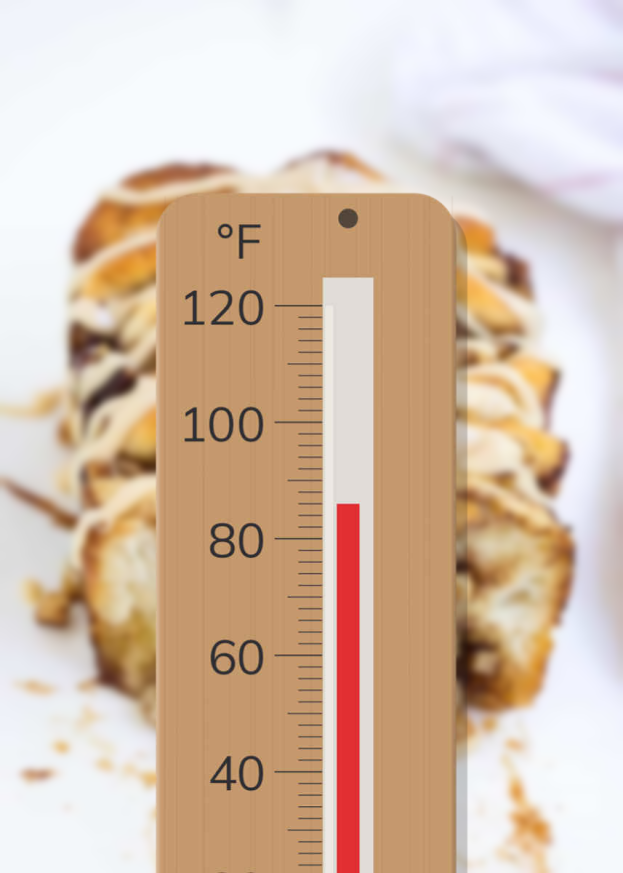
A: 86 °F
